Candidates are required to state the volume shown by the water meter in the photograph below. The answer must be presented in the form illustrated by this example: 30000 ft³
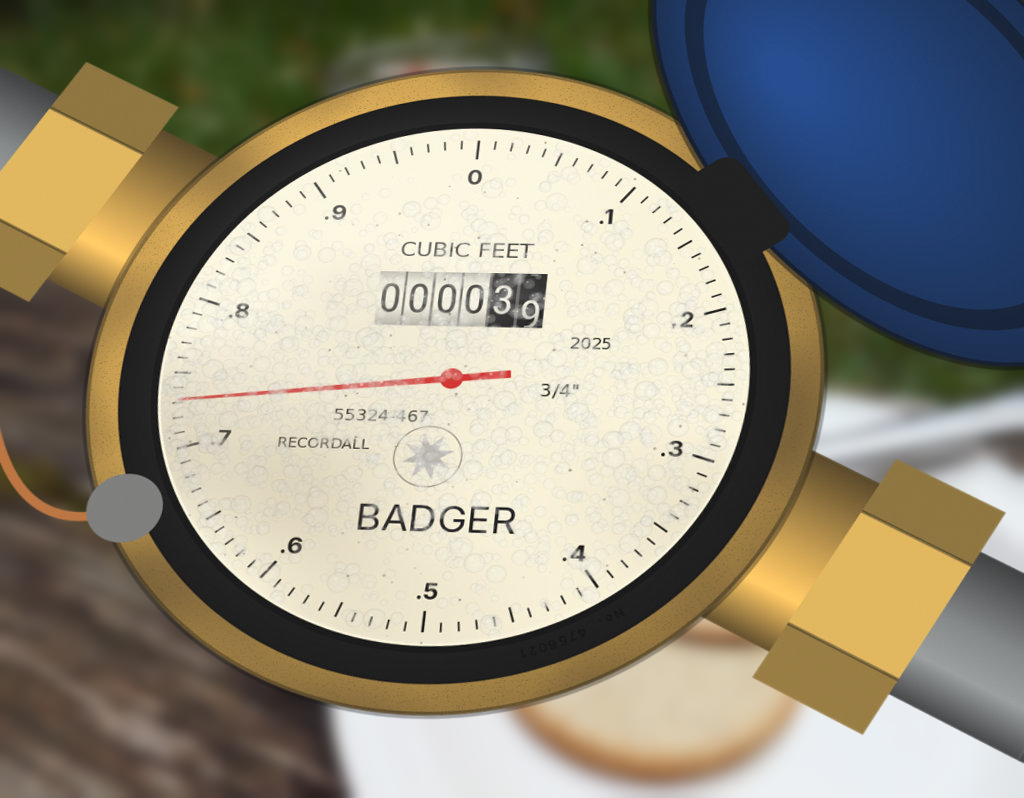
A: 38.73 ft³
